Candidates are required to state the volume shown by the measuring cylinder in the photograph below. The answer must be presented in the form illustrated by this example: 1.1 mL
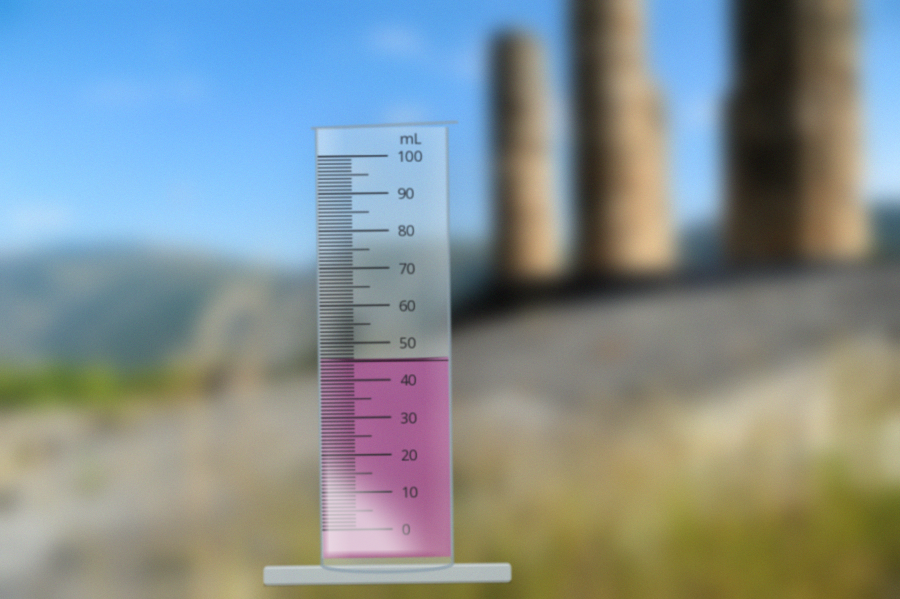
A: 45 mL
